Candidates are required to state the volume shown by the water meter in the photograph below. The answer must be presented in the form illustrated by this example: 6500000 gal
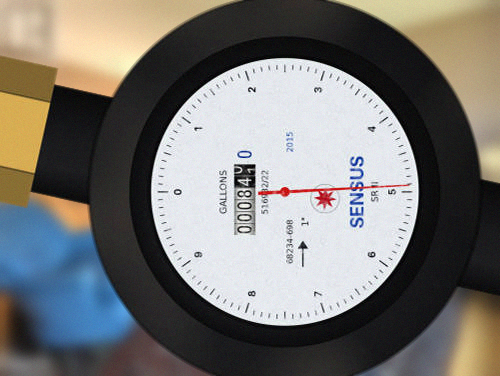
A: 8404.9 gal
